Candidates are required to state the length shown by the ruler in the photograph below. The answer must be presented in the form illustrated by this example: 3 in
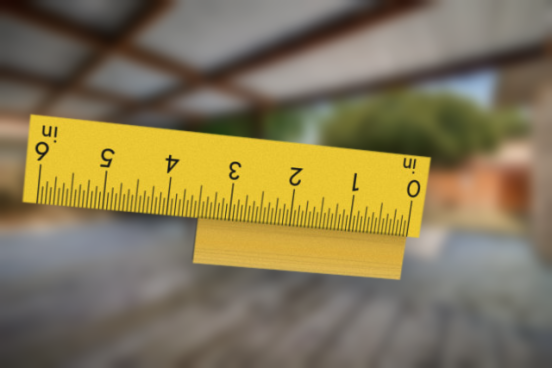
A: 3.5 in
